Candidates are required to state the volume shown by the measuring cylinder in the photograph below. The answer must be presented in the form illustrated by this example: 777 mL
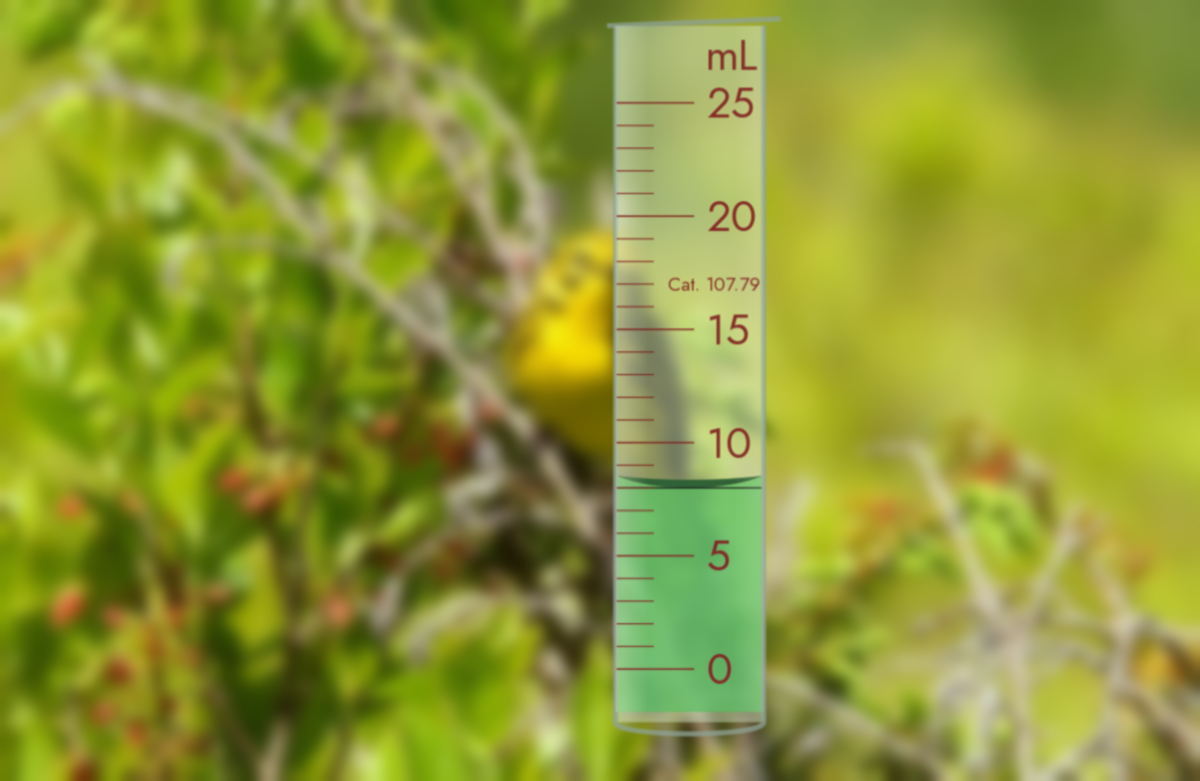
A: 8 mL
